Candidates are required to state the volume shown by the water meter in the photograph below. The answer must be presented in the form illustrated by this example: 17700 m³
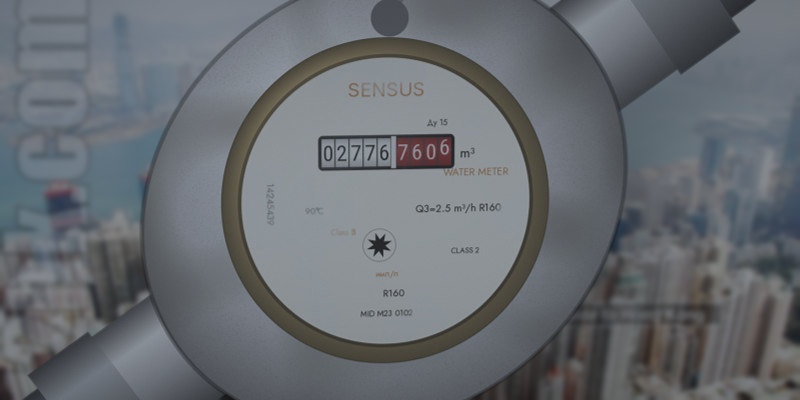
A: 2776.7606 m³
